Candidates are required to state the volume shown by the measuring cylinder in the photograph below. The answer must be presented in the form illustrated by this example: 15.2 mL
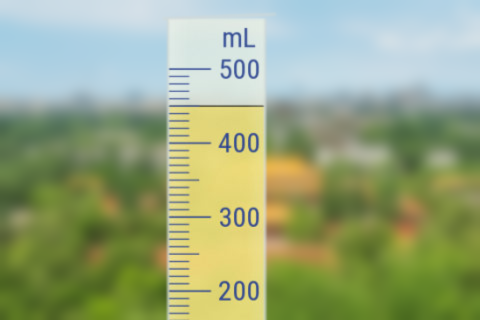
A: 450 mL
